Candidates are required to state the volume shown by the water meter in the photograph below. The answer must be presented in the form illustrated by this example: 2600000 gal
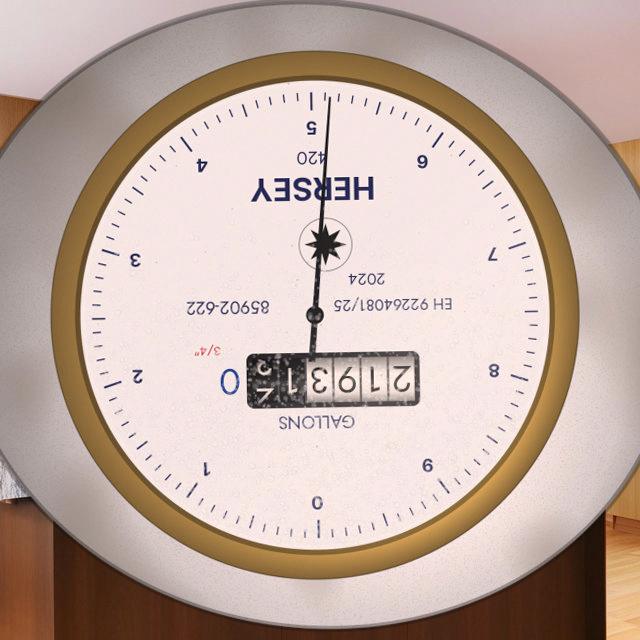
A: 2193125.1 gal
